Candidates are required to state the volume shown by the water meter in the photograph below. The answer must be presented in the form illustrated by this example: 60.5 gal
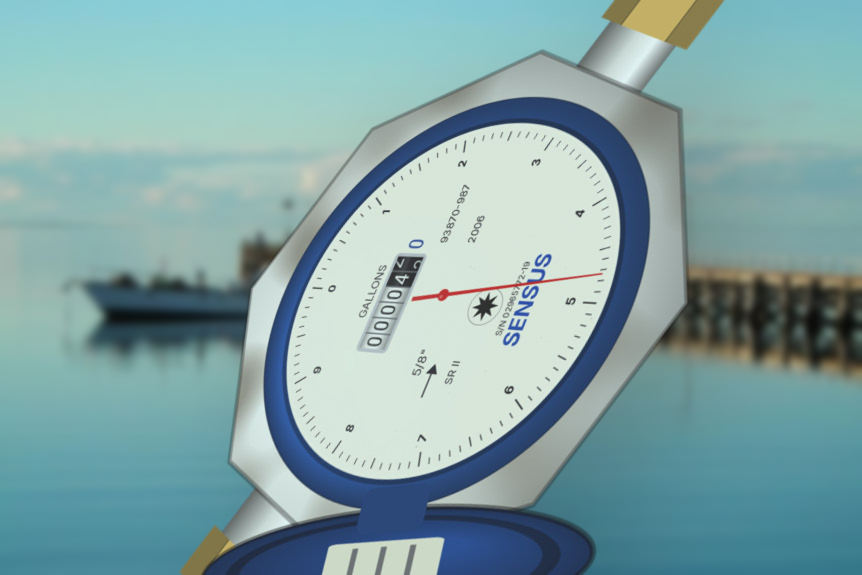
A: 424.7 gal
